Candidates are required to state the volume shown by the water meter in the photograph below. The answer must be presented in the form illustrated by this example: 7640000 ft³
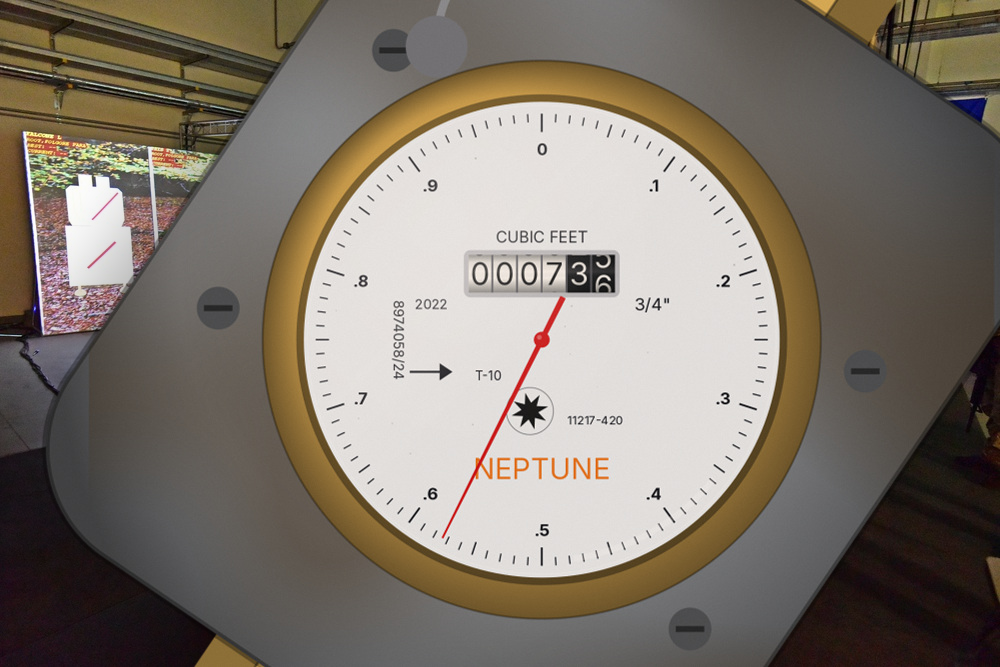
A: 735.57 ft³
